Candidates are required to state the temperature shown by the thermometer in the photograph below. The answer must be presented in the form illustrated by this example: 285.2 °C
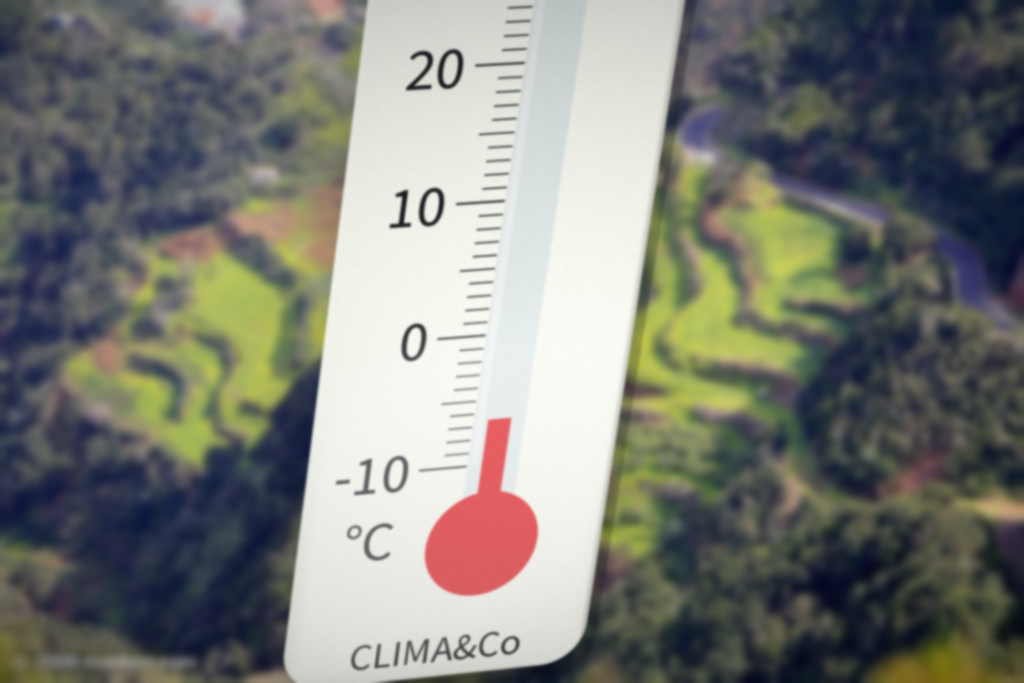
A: -6.5 °C
